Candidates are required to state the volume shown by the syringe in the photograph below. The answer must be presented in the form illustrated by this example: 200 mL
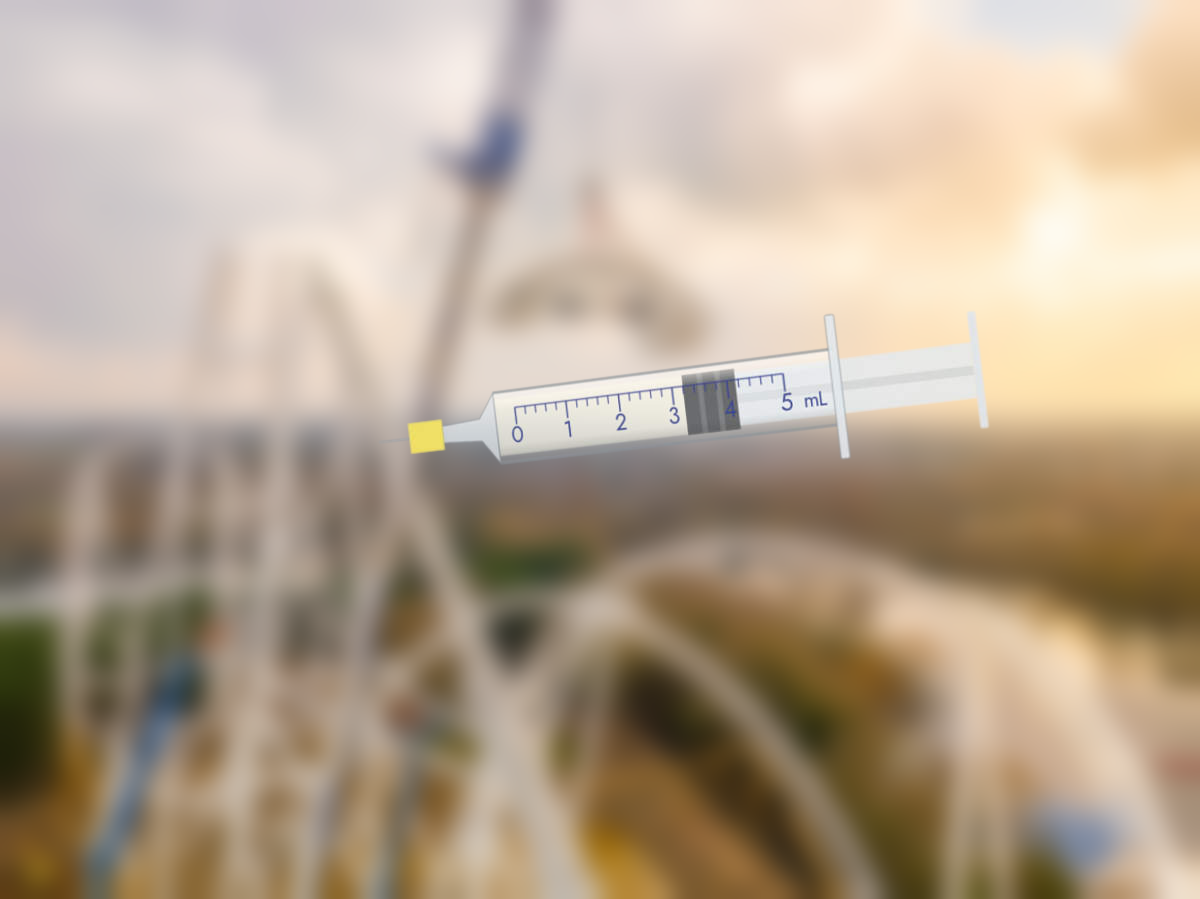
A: 3.2 mL
